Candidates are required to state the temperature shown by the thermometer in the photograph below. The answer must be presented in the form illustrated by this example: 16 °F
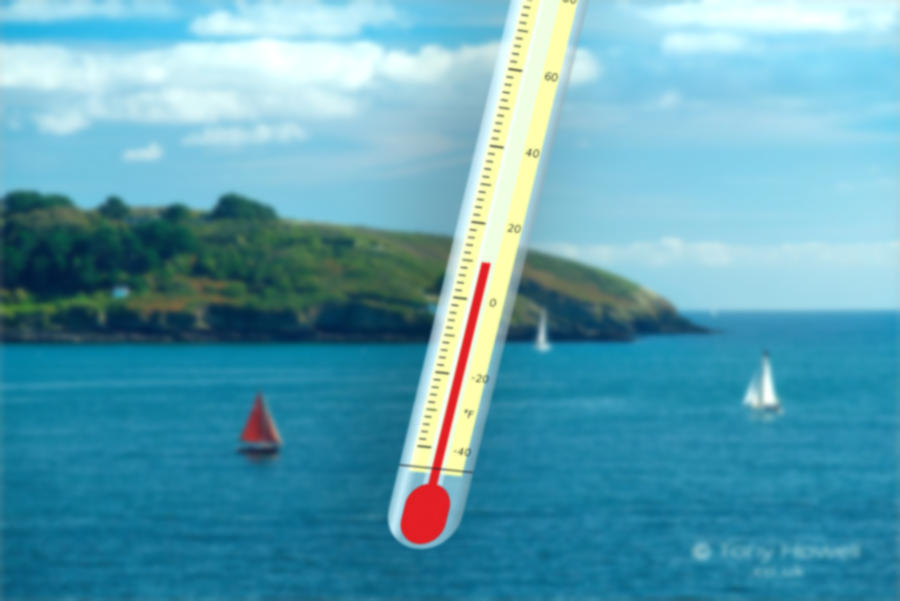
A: 10 °F
